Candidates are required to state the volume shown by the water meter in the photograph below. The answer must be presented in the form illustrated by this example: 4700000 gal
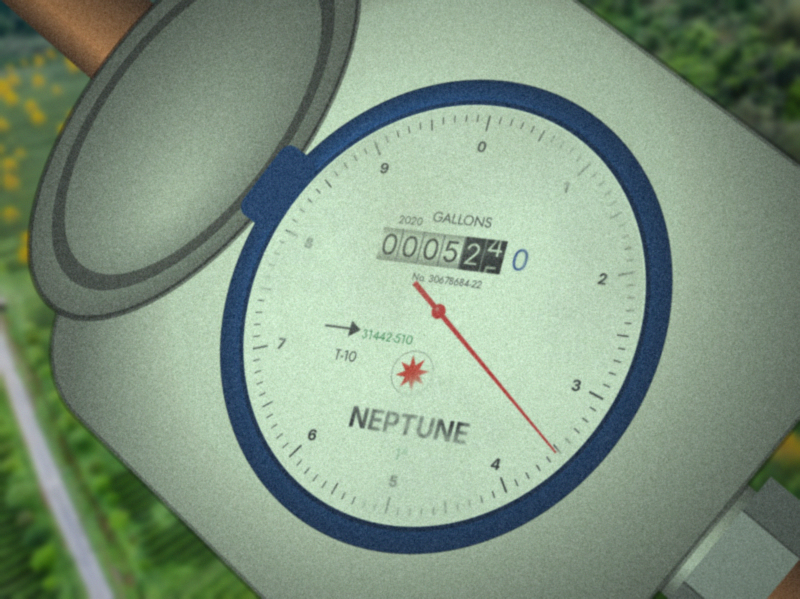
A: 5243.5 gal
